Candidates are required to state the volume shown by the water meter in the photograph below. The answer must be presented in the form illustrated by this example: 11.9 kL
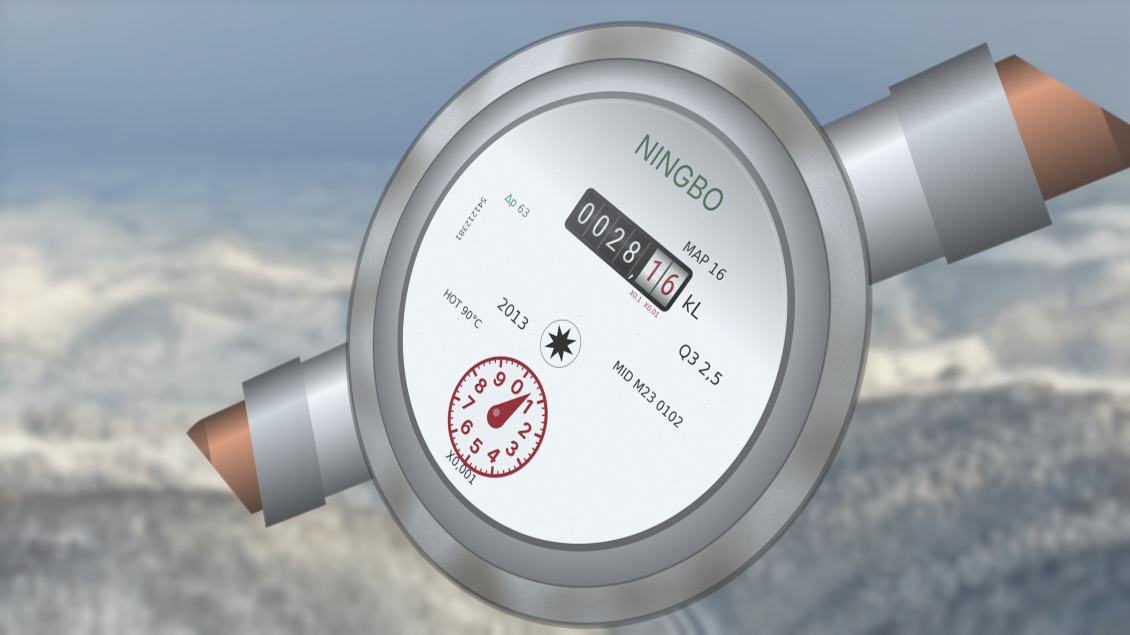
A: 28.160 kL
